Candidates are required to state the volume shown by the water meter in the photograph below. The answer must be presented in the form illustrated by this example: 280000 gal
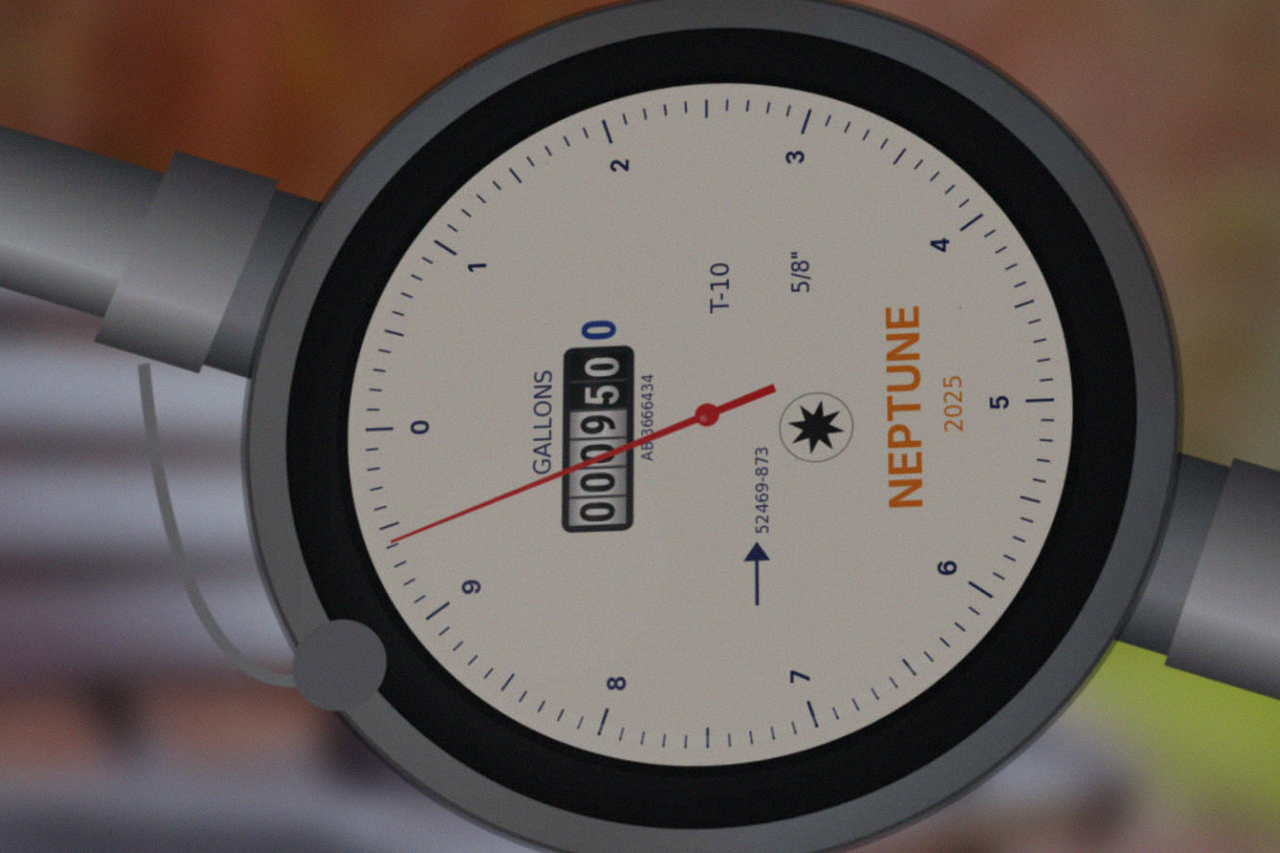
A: 9499.4 gal
